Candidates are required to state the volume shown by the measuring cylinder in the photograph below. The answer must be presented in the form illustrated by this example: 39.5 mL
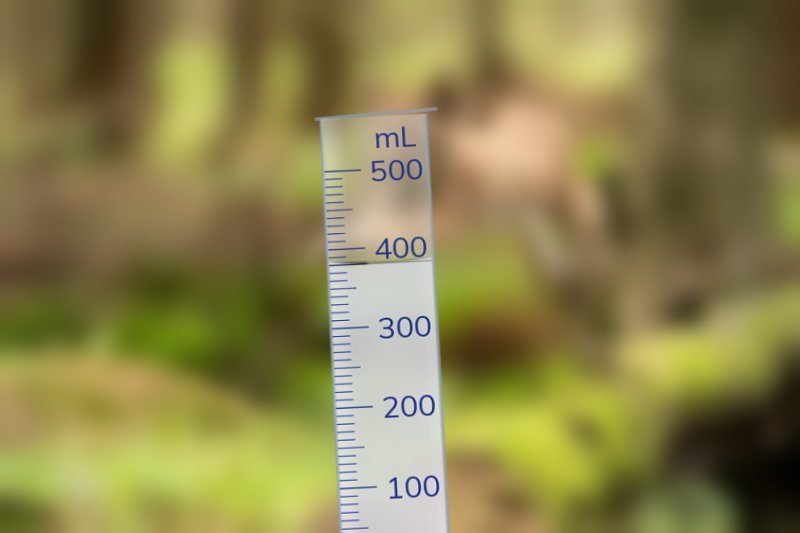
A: 380 mL
